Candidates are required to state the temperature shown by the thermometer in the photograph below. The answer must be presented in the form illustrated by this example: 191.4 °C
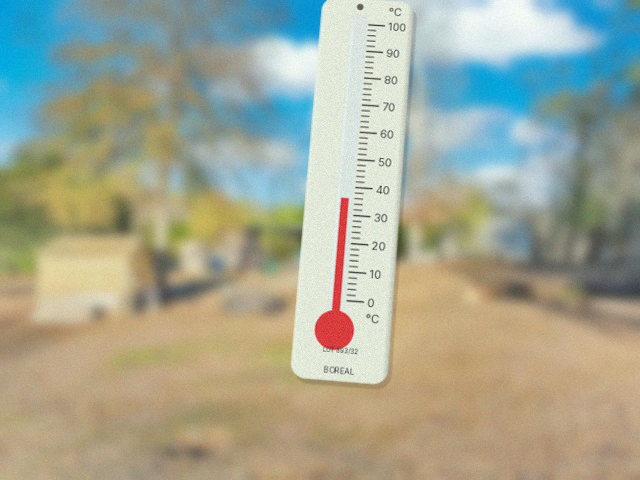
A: 36 °C
